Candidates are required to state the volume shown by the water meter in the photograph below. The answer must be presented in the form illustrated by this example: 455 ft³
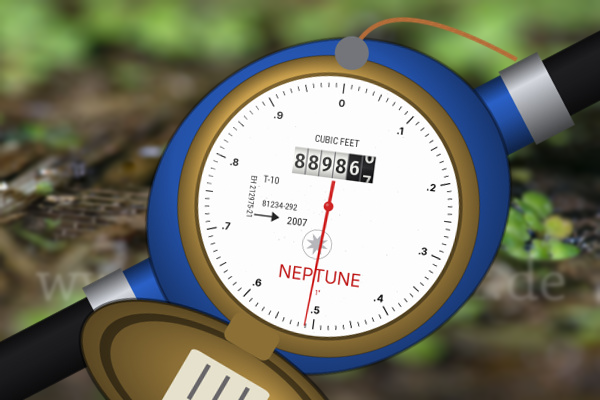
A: 889866.51 ft³
